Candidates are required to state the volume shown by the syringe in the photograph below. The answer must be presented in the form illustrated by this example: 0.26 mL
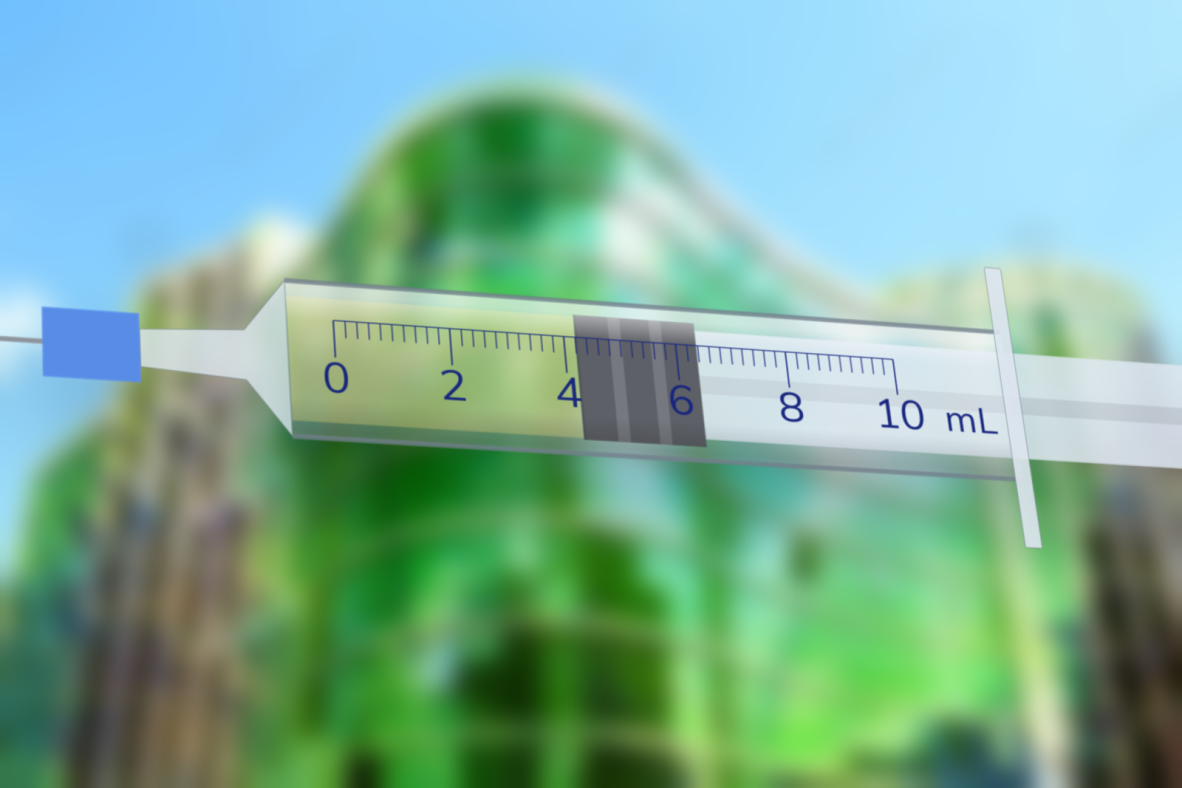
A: 4.2 mL
